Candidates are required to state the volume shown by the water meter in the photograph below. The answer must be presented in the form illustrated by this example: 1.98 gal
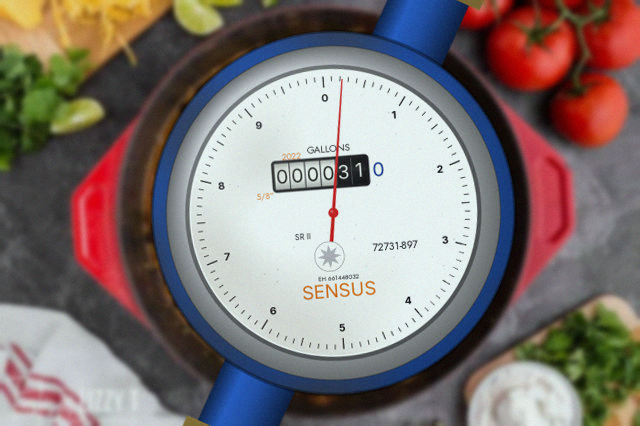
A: 310.2 gal
